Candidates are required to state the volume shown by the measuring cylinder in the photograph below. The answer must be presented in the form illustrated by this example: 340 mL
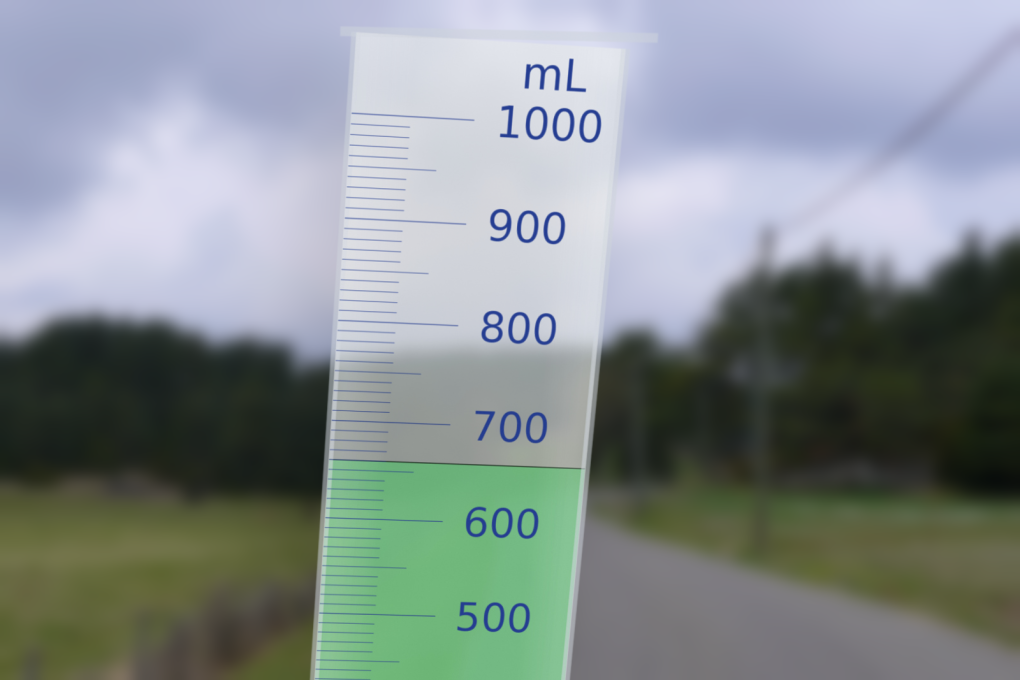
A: 660 mL
